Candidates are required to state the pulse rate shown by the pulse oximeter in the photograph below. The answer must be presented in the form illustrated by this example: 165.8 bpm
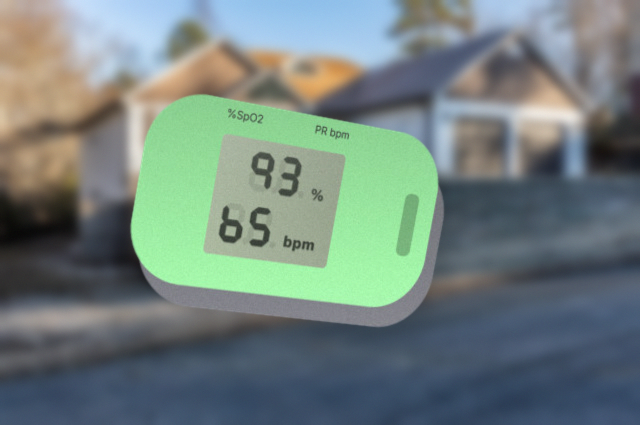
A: 65 bpm
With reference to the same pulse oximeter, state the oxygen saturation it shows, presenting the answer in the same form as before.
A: 93 %
